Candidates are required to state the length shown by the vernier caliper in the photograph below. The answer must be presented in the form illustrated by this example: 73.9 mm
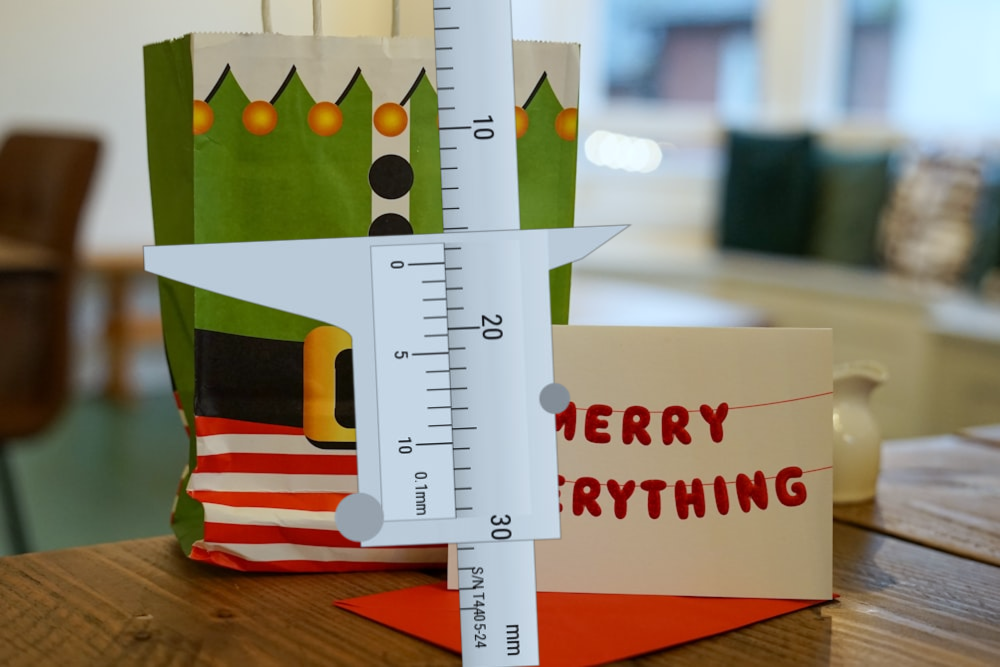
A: 16.7 mm
